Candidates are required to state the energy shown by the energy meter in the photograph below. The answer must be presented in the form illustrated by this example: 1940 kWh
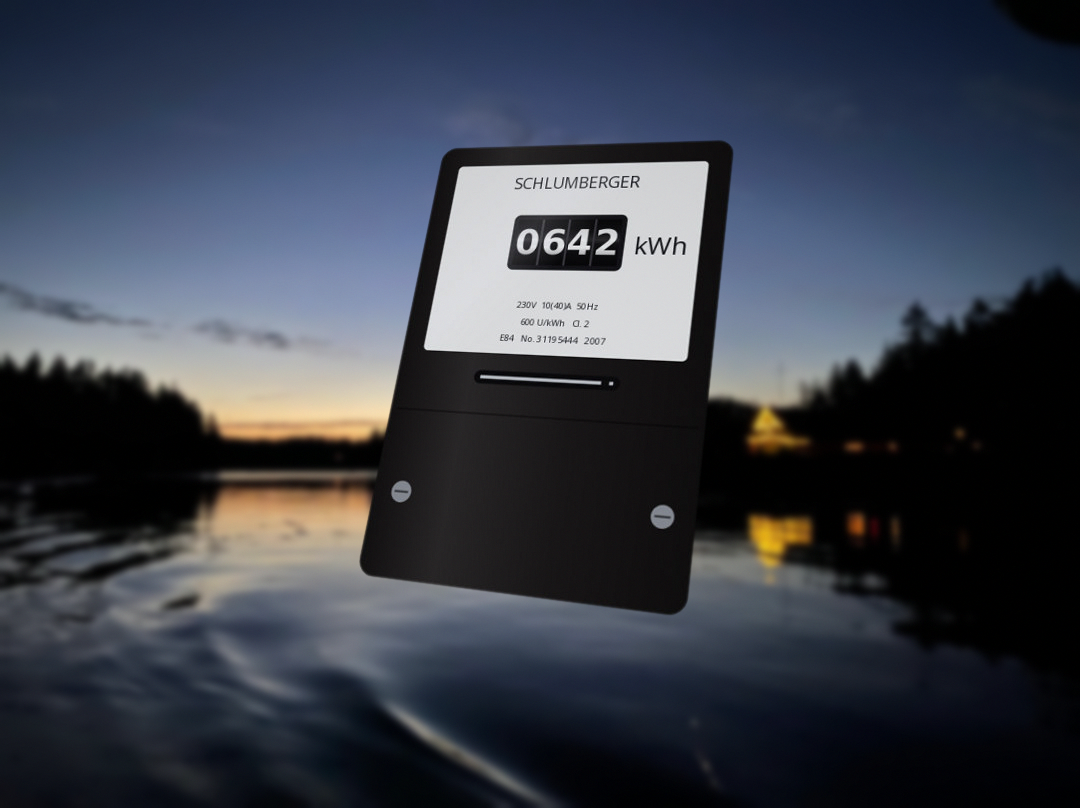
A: 642 kWh
